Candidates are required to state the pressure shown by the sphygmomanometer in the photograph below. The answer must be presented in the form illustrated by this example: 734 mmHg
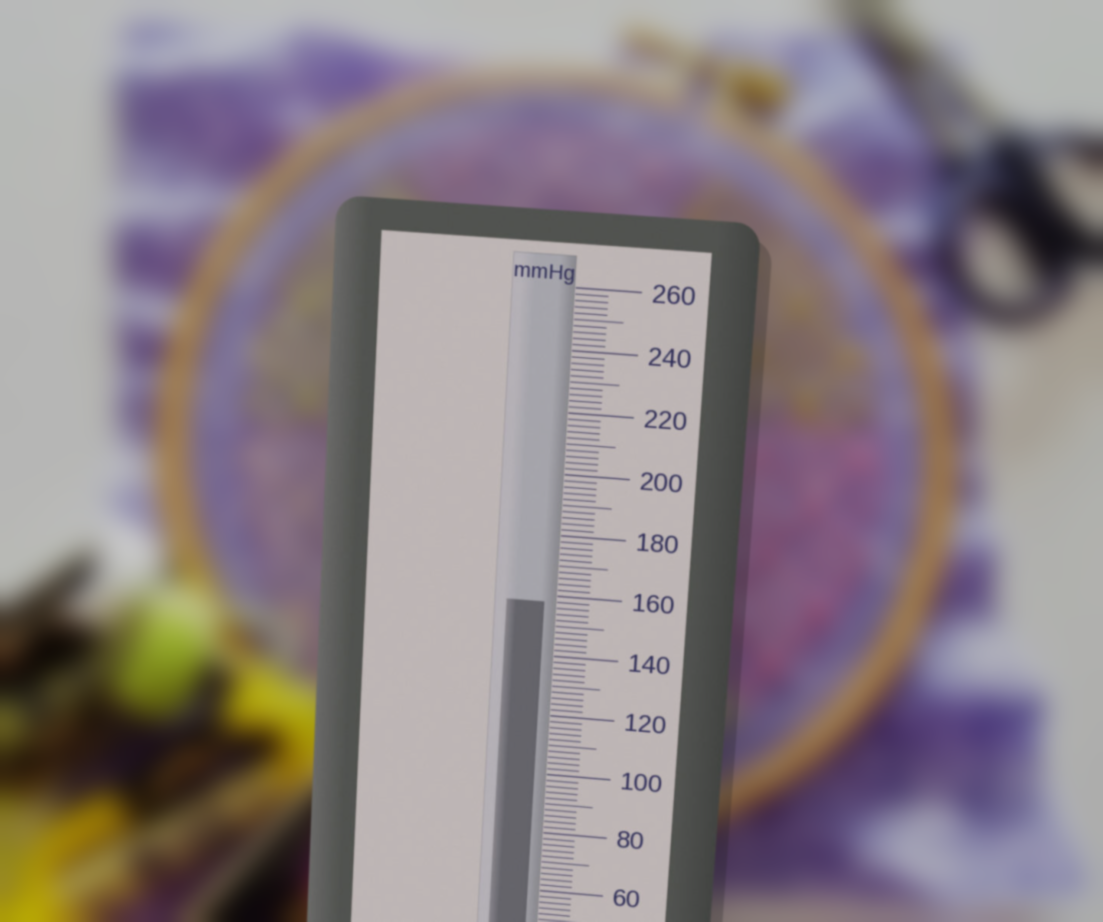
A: 158 mmHg
